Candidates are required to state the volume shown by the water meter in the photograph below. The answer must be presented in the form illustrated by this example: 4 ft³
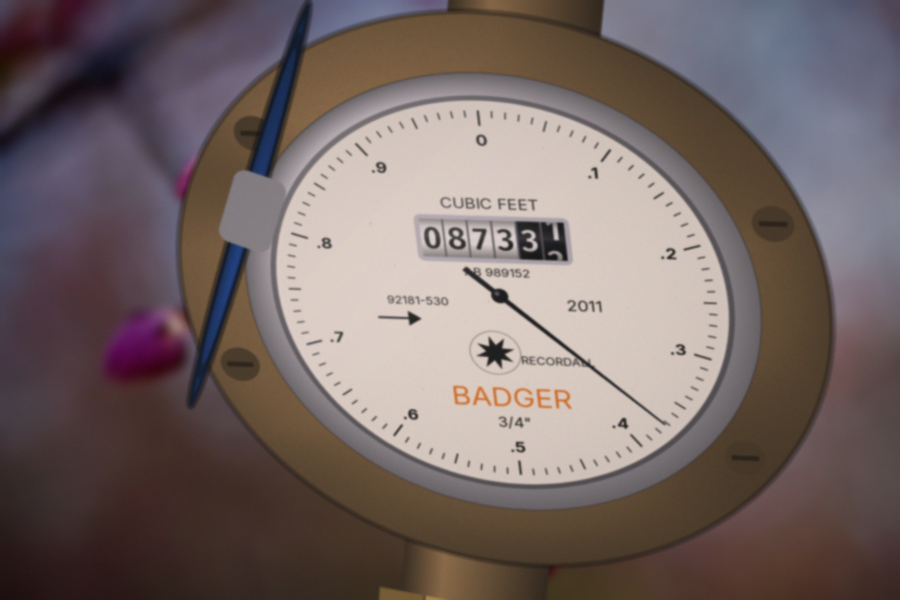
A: 87331.37 ft³
